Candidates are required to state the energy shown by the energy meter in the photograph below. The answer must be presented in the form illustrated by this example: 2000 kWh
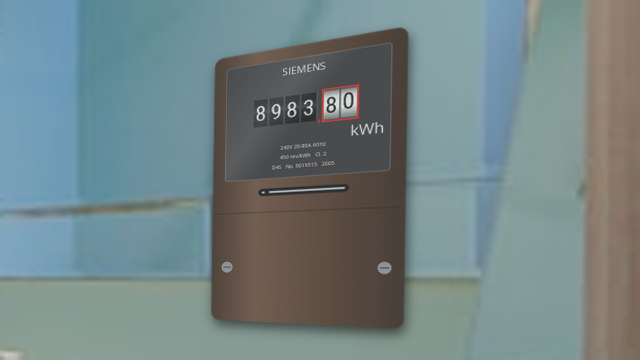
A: 8983.80 kWh
